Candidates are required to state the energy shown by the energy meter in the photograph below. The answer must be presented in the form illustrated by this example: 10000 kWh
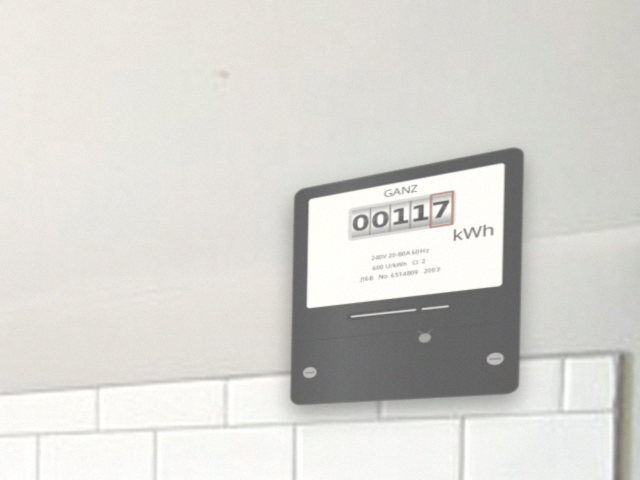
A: 11.7 kWh
